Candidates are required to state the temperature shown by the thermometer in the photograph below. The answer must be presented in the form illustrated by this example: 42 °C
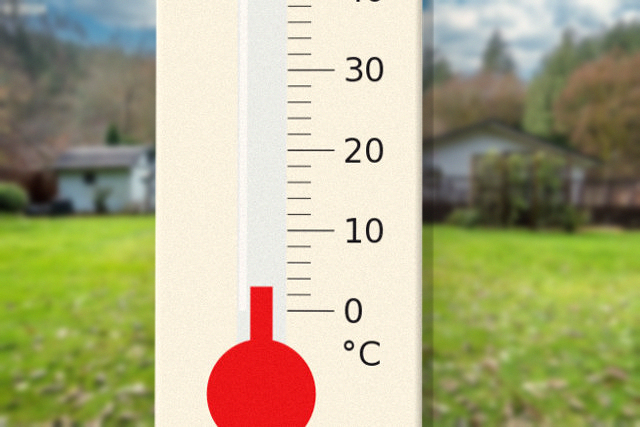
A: 3 °C
